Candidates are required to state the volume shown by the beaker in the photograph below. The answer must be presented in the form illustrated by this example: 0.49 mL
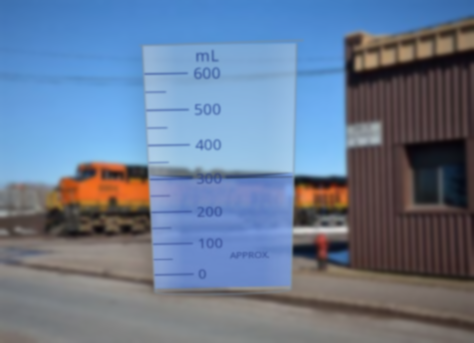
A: 300 mL
